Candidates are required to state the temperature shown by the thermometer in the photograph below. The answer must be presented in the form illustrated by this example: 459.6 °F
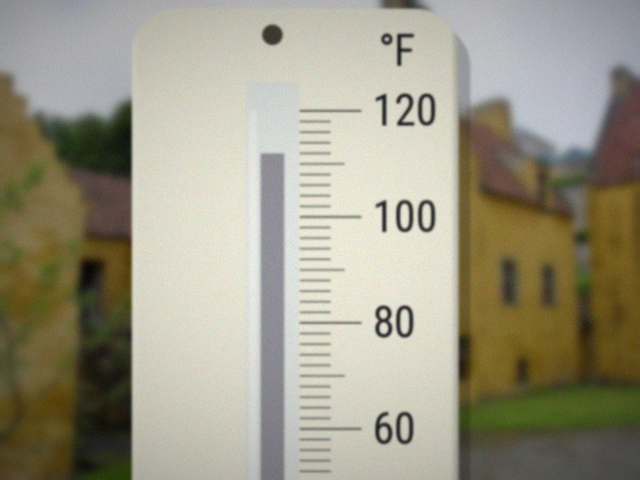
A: 112 °F
